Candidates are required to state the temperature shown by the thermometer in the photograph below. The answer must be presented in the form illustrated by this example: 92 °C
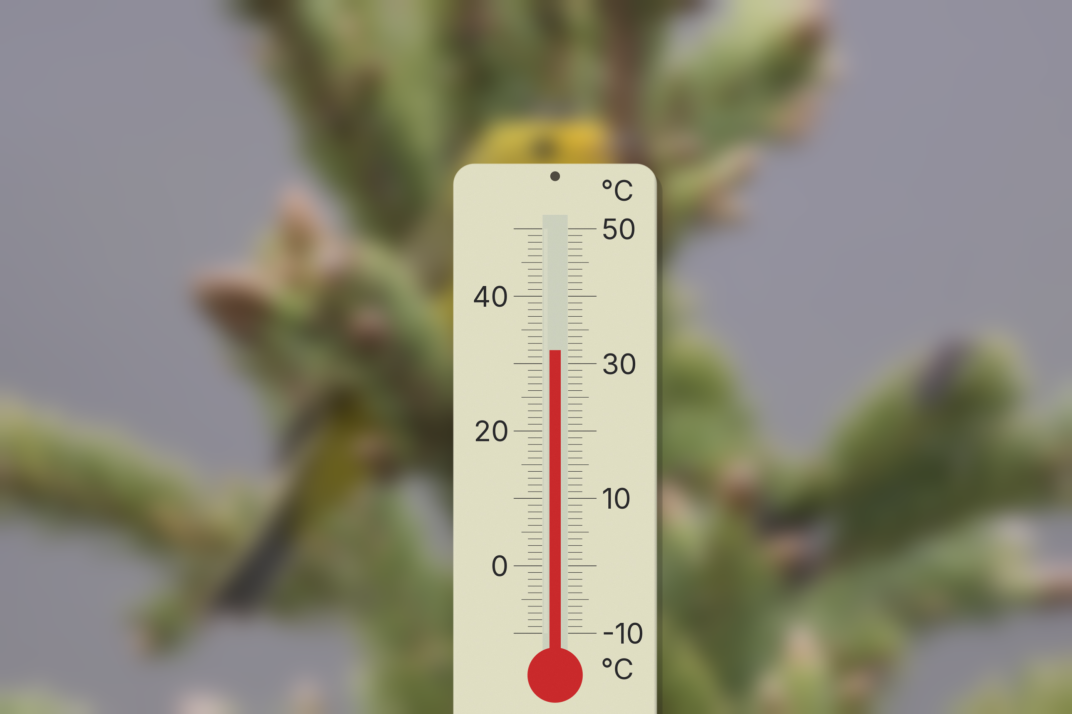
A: 32 °C
